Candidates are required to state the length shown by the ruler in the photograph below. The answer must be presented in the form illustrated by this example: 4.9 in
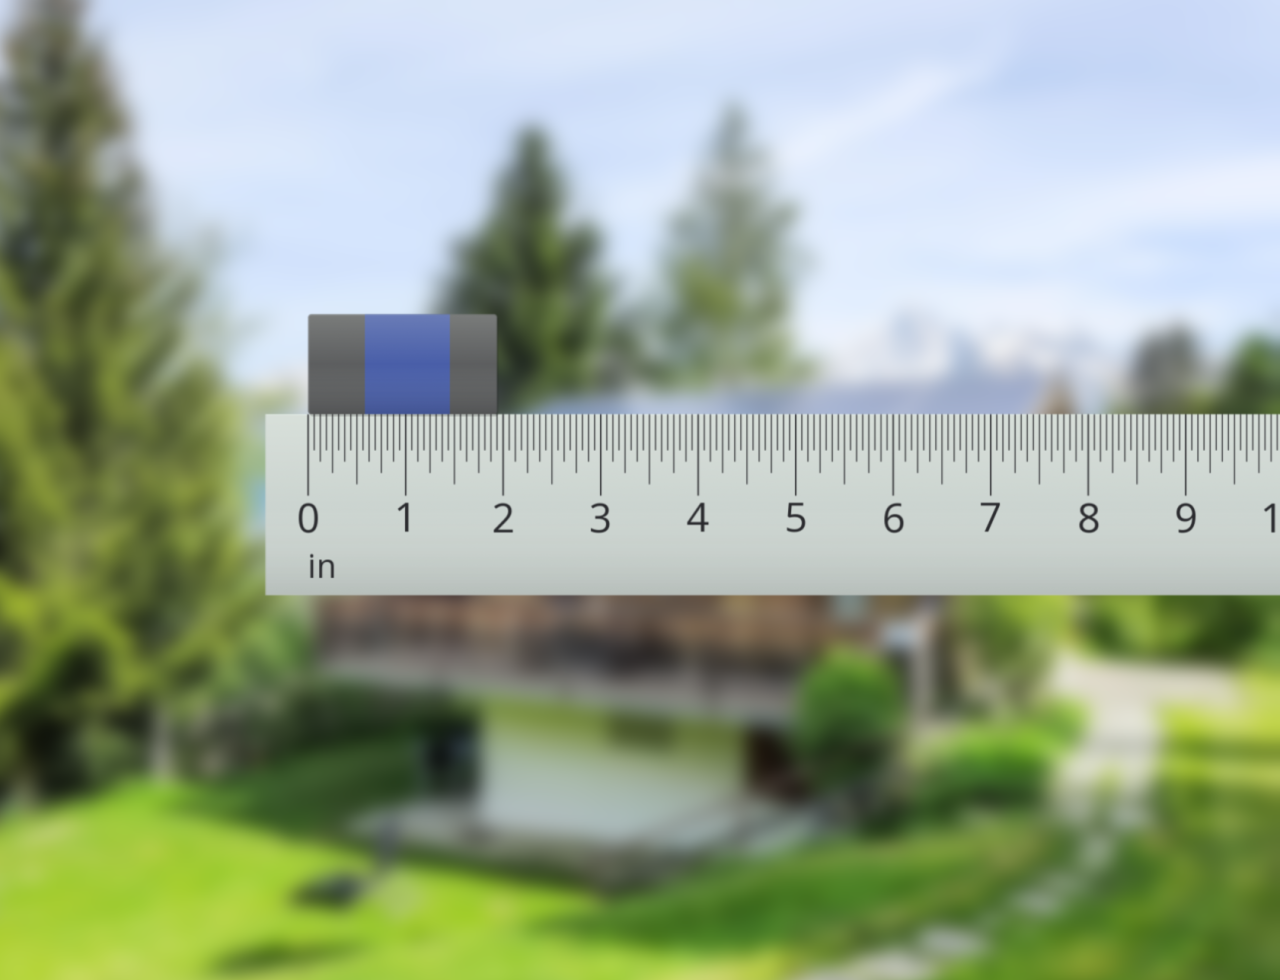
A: 1.9375 in
